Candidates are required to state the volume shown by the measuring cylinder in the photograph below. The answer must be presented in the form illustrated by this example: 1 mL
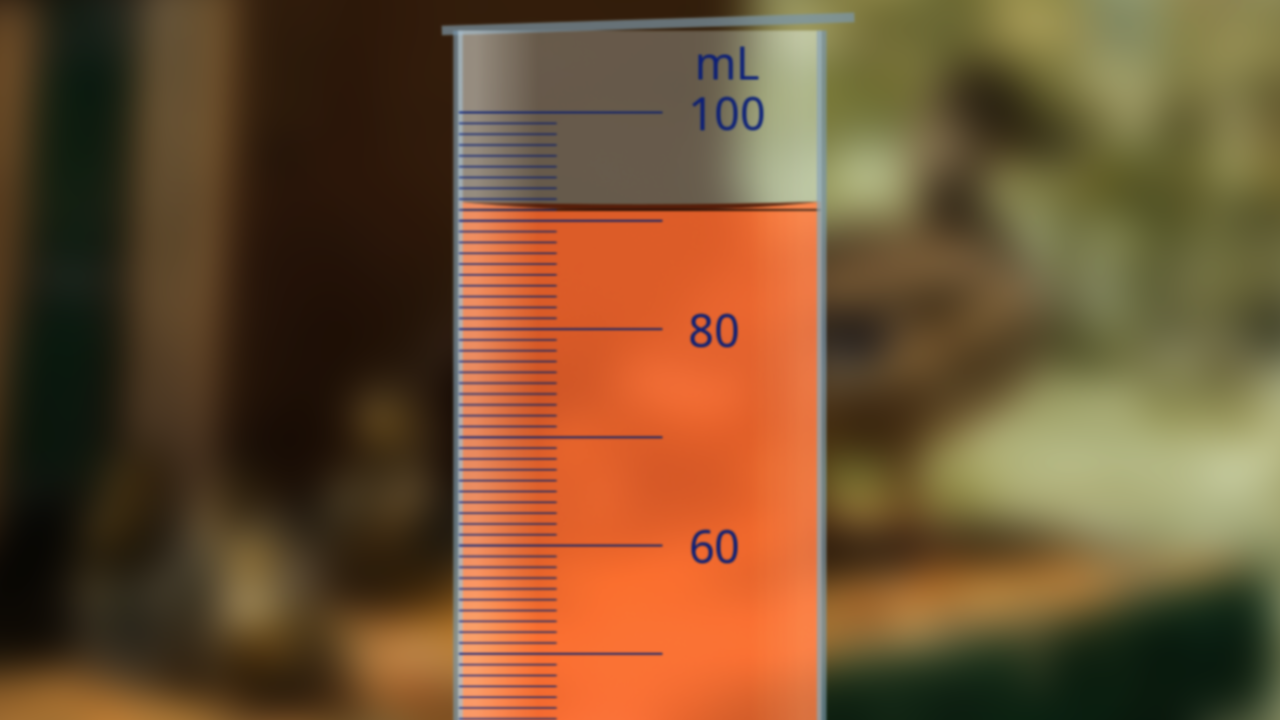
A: 91 mL
